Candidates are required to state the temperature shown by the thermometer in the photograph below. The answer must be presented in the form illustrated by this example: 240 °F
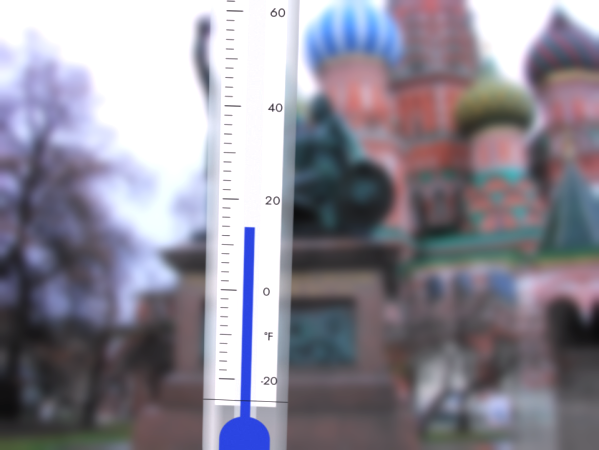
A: 14 °F
